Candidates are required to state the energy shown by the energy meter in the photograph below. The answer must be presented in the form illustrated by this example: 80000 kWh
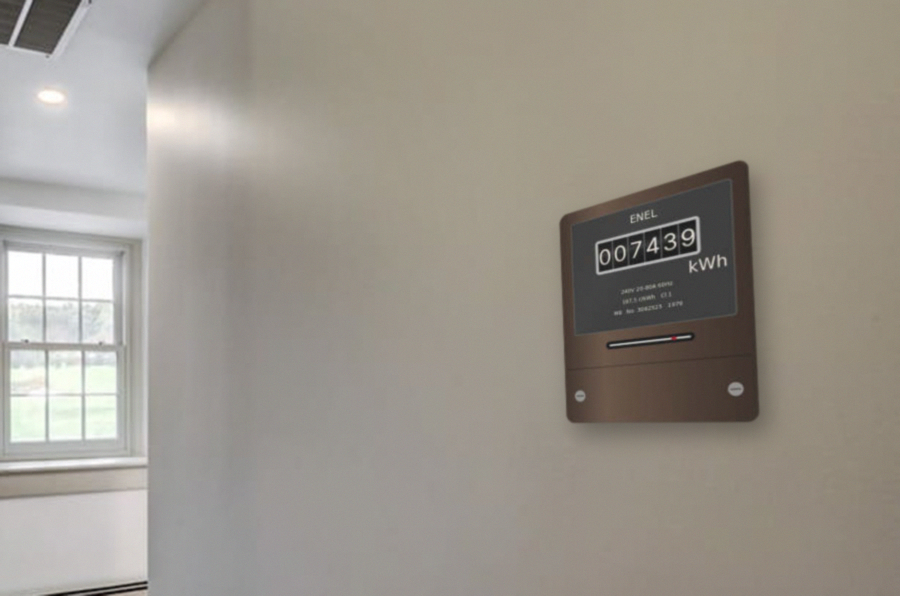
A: 7439 kWh
